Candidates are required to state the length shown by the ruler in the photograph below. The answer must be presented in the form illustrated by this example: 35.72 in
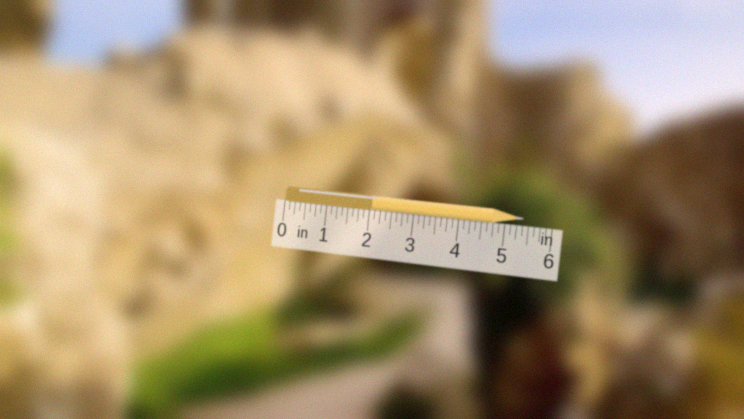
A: 5.375 in
